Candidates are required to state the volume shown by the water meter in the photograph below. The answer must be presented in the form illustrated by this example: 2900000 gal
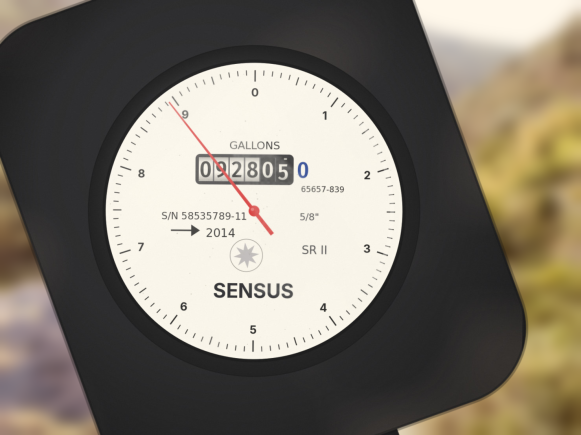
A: 928048.9 gal
